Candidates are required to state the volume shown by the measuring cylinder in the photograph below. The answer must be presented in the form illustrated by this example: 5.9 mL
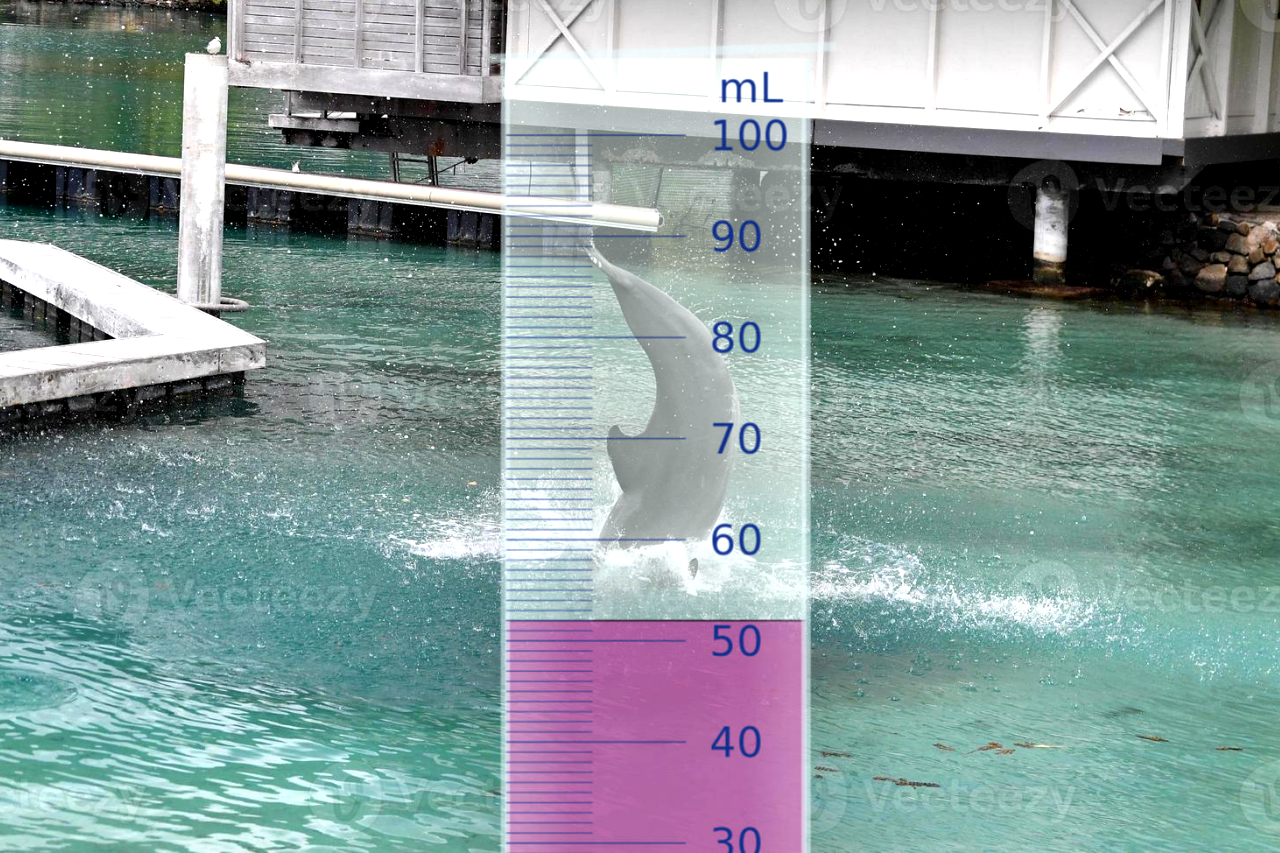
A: 52 mL
